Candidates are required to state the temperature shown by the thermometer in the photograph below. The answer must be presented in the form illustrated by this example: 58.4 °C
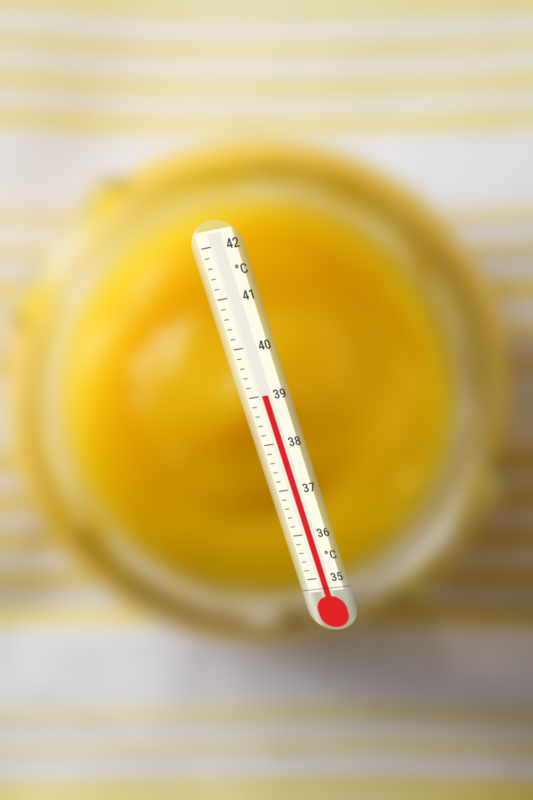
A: 39 °C
